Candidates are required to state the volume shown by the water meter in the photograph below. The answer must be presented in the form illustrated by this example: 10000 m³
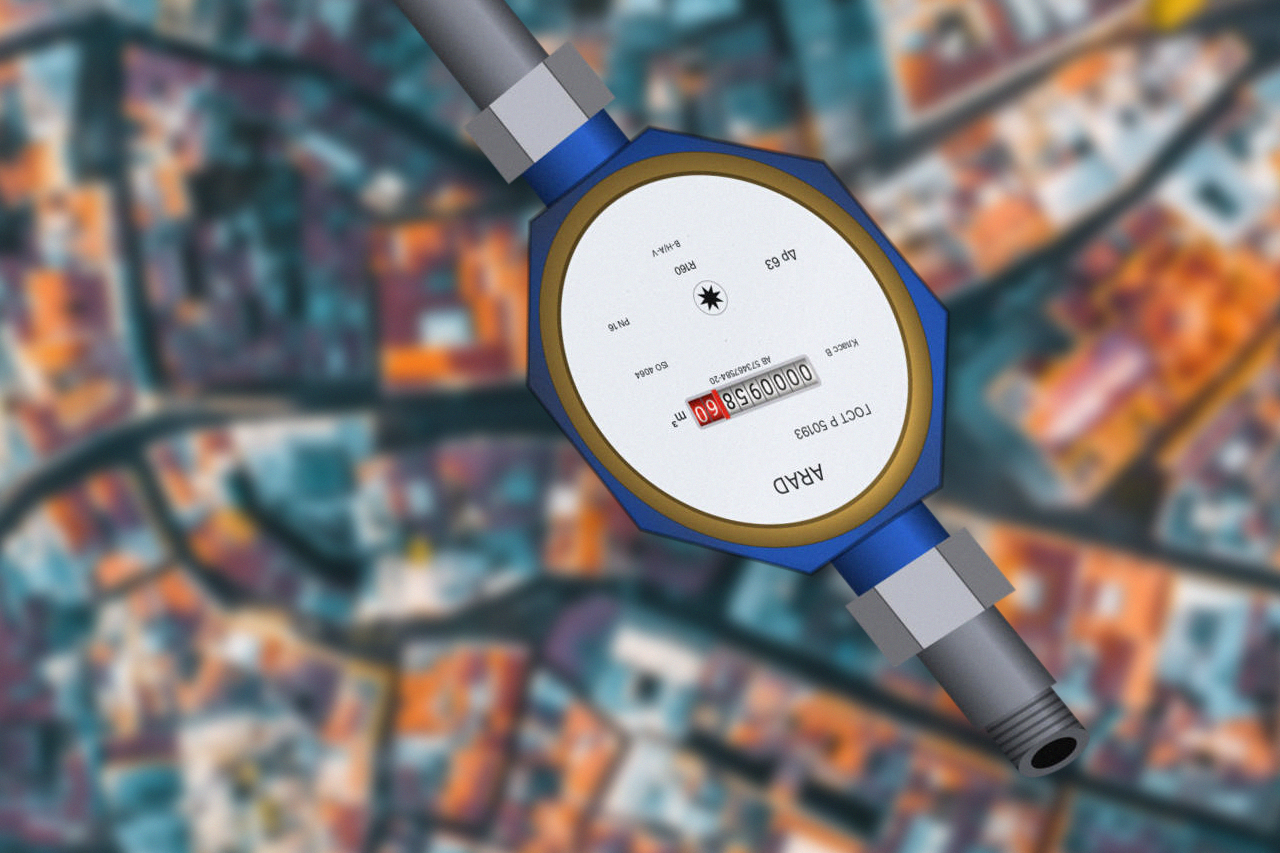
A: 958.60 m³
